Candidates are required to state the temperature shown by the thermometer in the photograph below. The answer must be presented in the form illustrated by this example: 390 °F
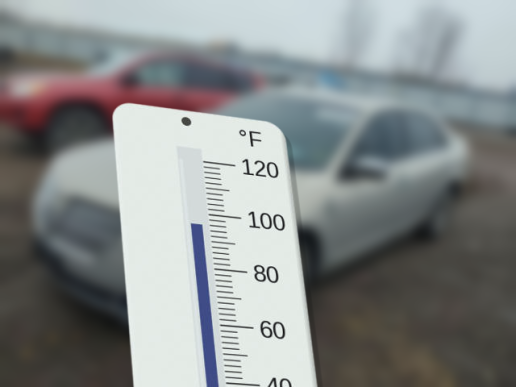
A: 96 °F
